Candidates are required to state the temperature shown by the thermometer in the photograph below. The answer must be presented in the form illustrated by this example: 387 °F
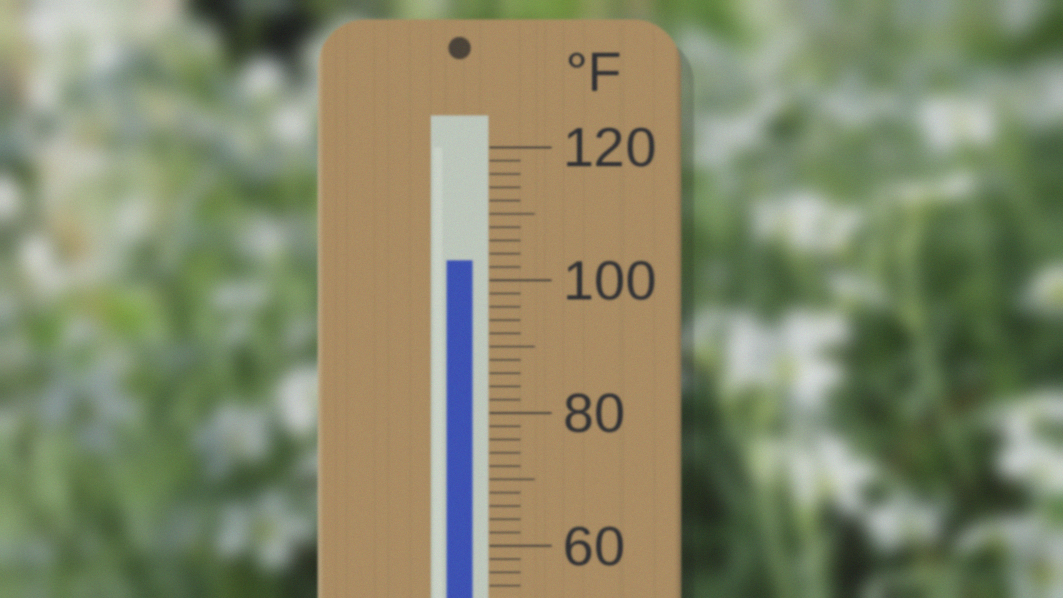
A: 103 °F
